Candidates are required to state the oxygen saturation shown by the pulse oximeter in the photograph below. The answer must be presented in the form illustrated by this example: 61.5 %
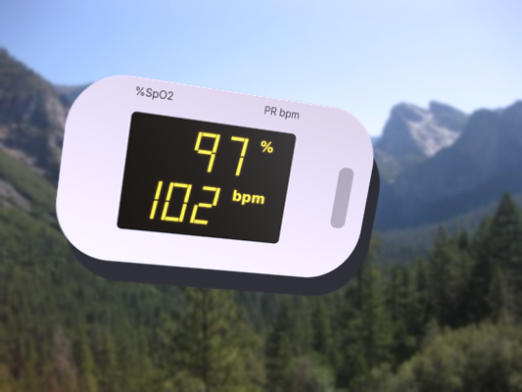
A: 97 %
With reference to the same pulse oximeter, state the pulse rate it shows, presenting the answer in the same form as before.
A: 102 bpm
